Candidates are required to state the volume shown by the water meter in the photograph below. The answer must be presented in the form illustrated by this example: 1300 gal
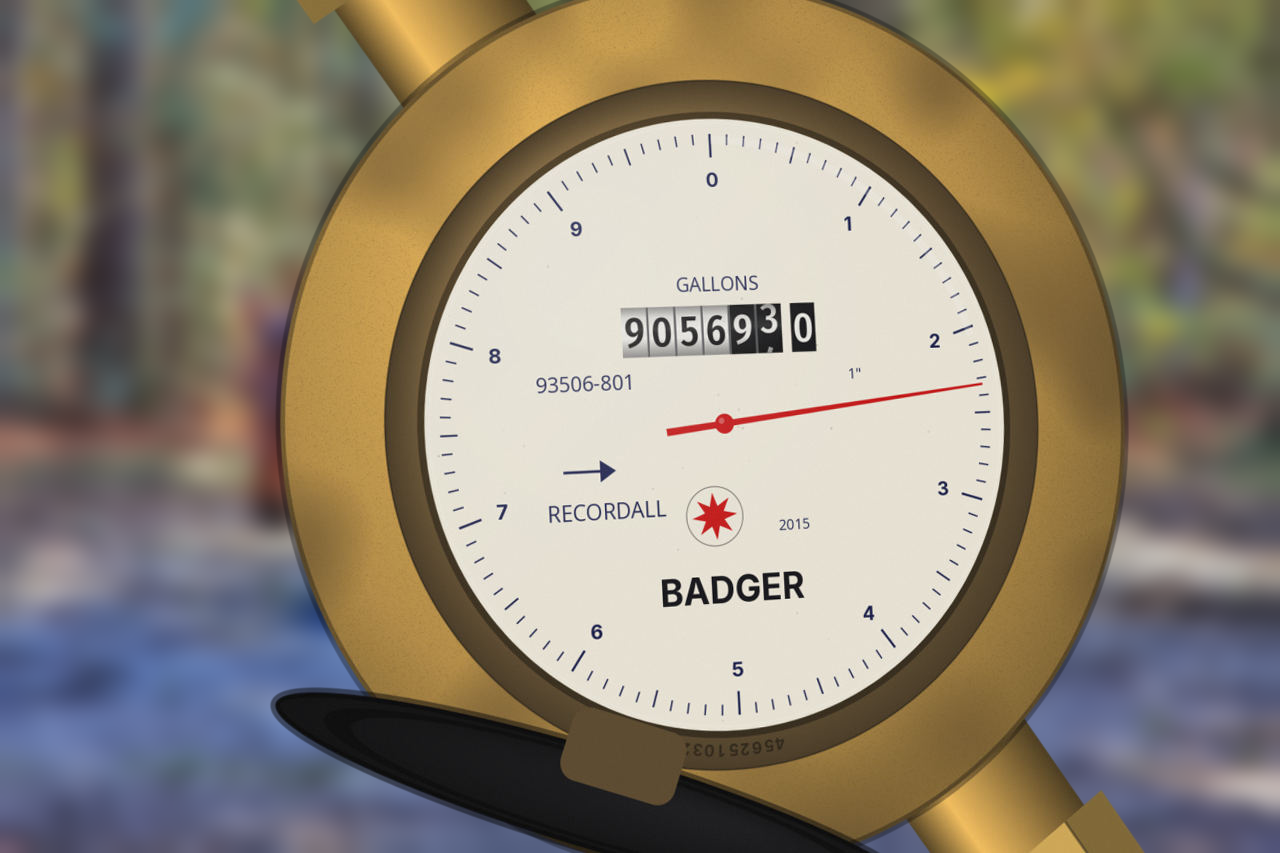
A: 9056932.3 gal
